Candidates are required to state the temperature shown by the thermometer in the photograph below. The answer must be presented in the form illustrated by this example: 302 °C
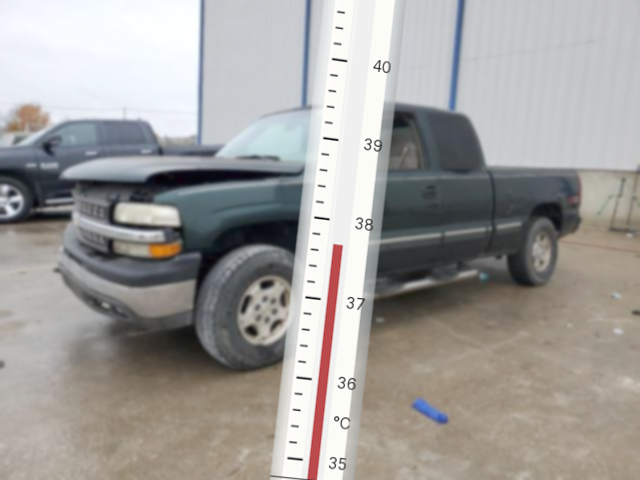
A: 37.7 °C
